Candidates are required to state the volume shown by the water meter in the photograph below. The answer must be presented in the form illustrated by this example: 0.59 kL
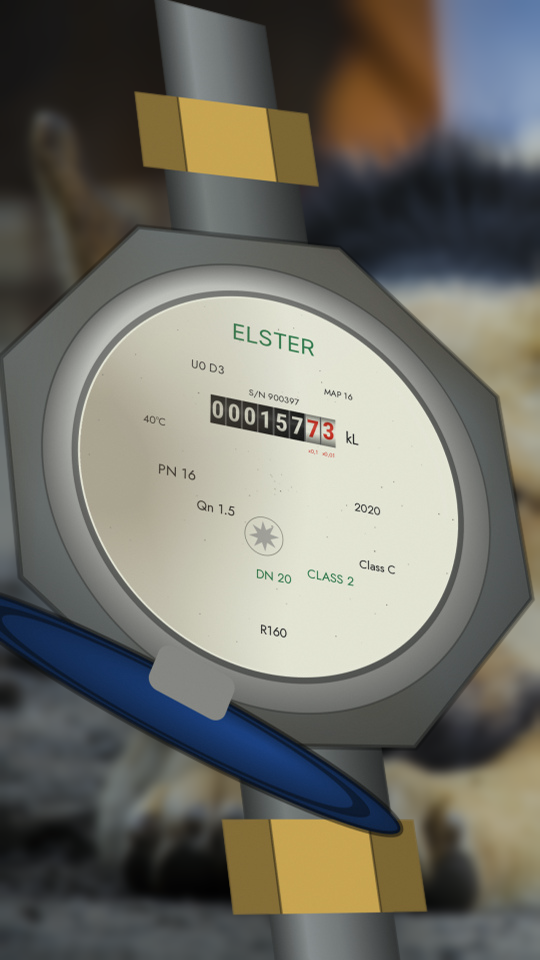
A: 157.73 kL
